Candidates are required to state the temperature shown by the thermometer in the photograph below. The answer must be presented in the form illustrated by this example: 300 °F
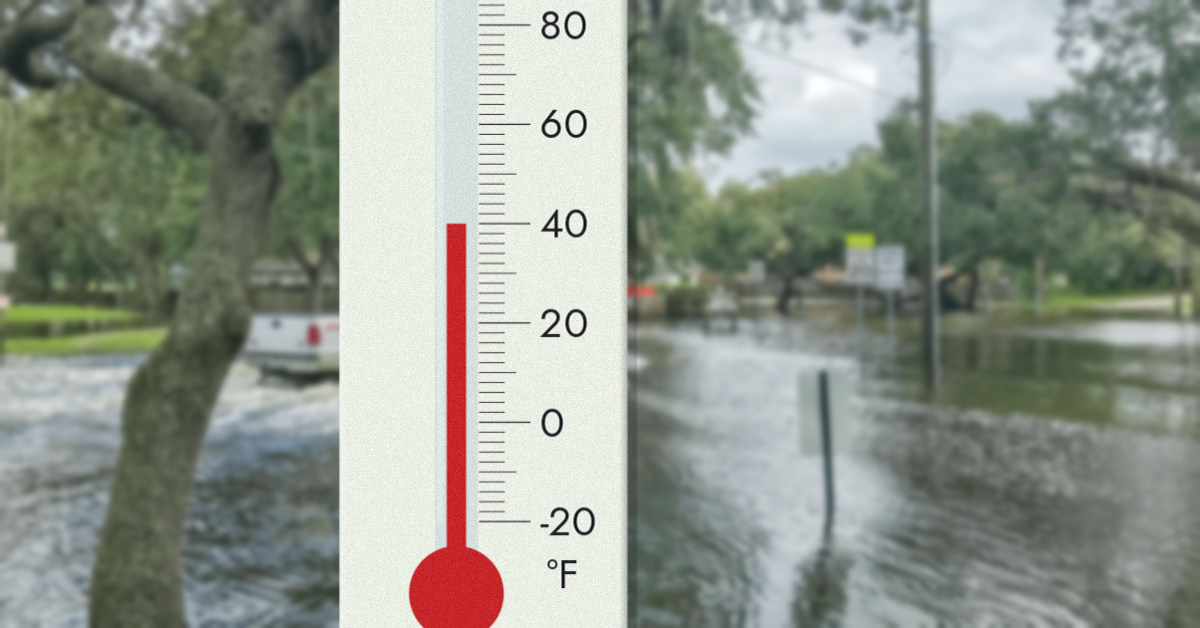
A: 40 °F
